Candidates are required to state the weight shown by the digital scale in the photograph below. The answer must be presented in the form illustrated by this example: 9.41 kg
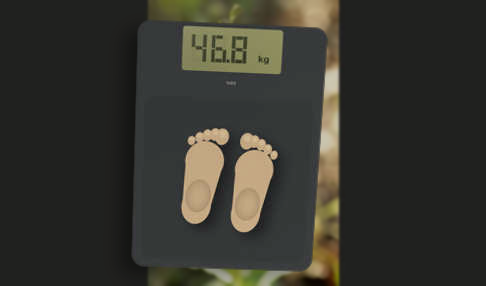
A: 46.8 kg
